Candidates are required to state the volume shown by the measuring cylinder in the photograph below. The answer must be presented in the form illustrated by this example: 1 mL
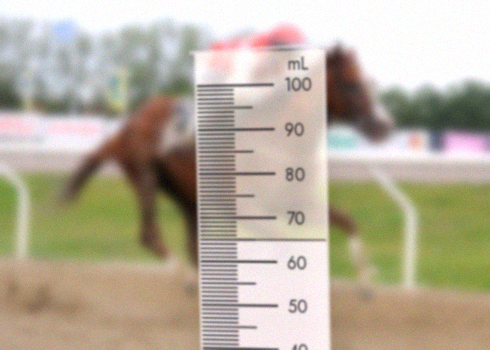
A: 65 mL
